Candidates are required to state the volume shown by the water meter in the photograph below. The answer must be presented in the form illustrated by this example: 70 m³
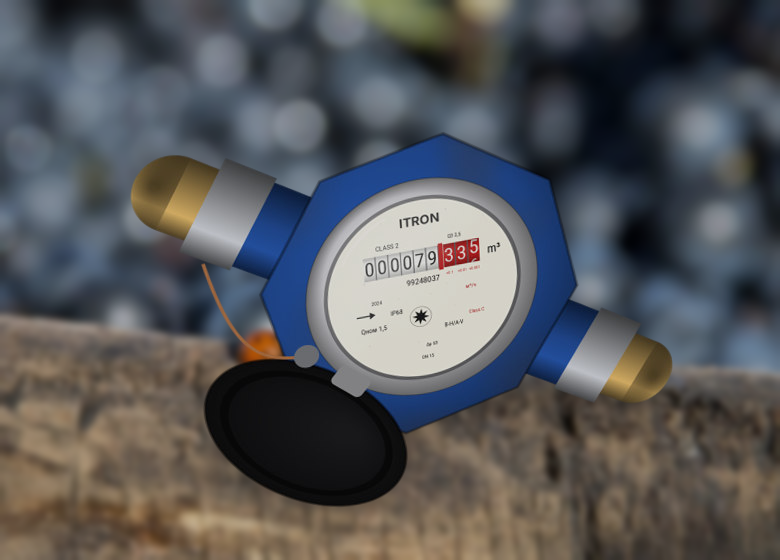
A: 79.335 m³
